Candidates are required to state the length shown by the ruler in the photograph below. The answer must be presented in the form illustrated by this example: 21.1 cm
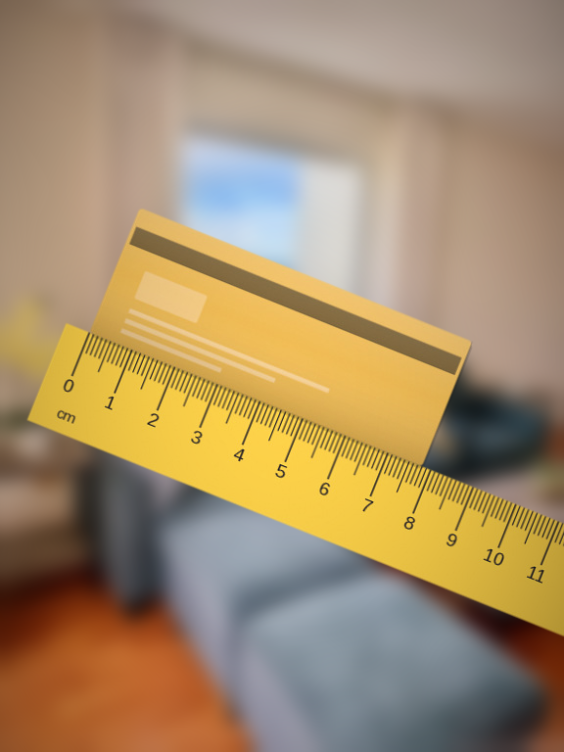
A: 7.8 cm
